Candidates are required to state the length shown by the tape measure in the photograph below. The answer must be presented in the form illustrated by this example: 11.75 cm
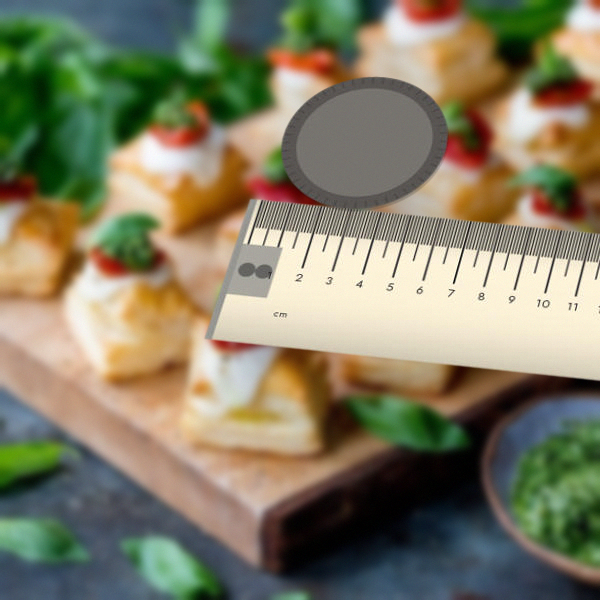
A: 5.5 cm
